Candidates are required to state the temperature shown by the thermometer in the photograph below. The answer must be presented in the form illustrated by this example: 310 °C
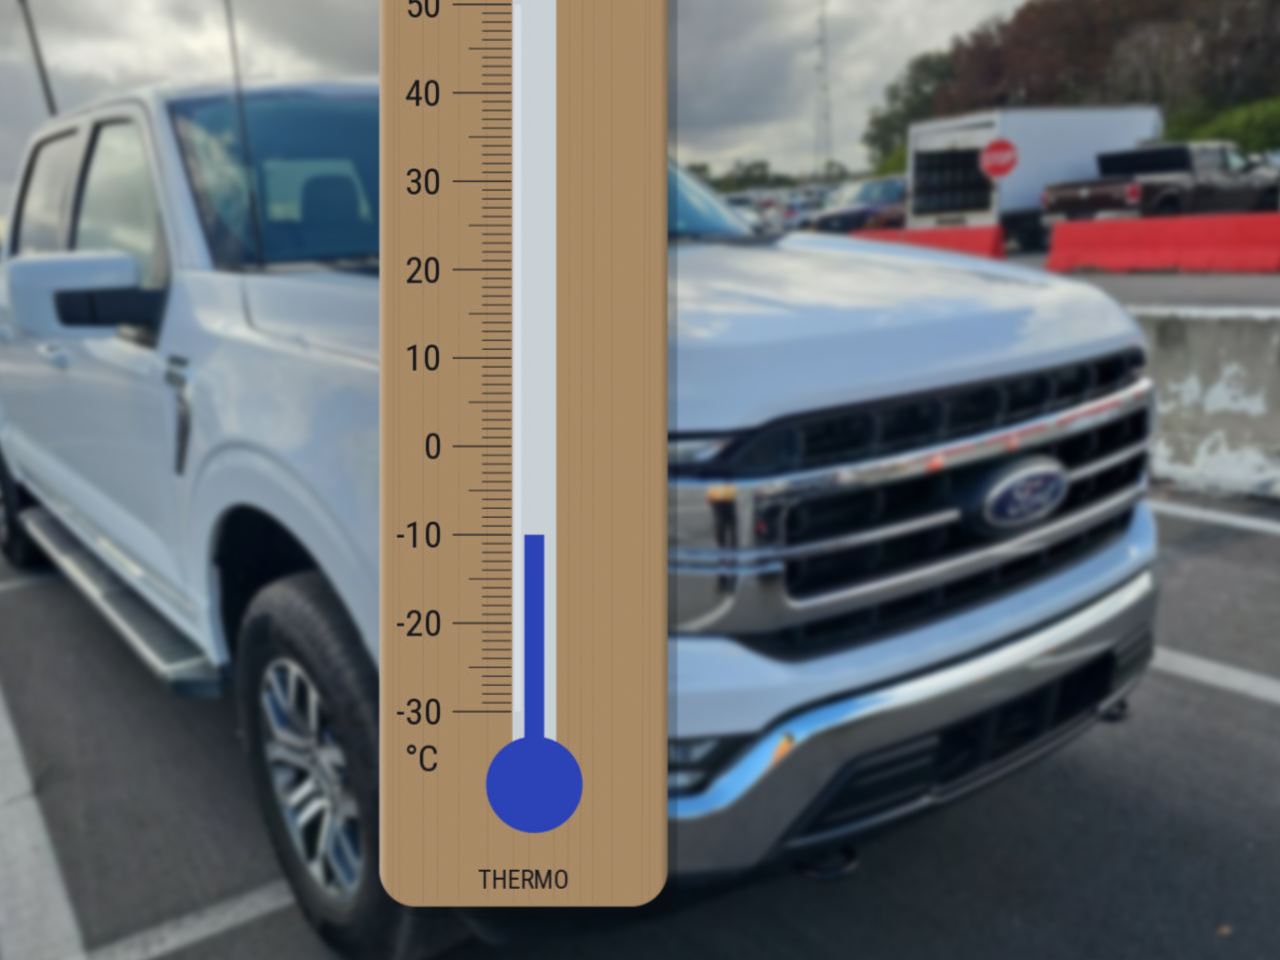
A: -10 °C
